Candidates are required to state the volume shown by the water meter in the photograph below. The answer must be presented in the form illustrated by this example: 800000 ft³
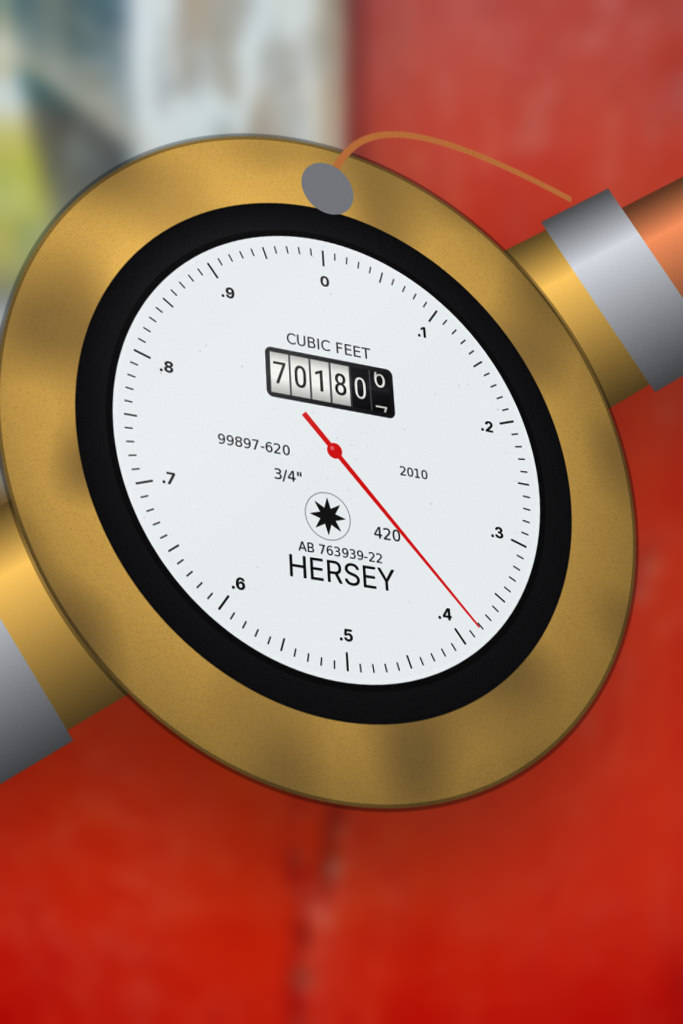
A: 701806.38 ft³
